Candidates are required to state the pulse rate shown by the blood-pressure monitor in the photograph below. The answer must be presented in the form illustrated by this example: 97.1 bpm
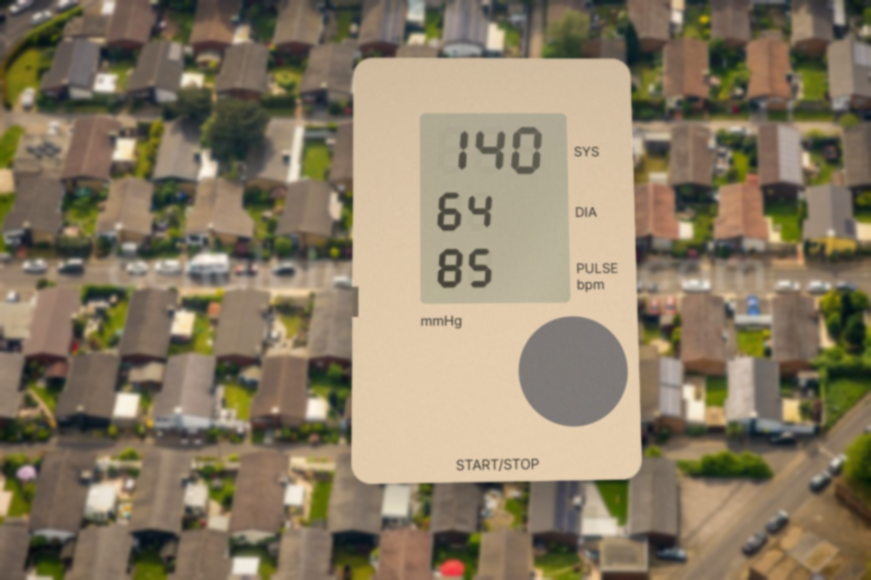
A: 85 bpm
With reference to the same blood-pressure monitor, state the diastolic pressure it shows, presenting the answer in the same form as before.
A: 64 mmHg
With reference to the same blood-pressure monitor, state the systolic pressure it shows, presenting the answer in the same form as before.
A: 140 mmHg
